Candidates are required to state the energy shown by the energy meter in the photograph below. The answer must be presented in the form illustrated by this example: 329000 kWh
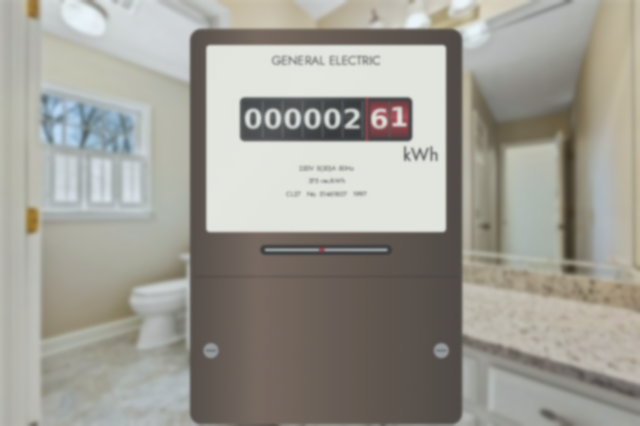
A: 2.61 kWh
